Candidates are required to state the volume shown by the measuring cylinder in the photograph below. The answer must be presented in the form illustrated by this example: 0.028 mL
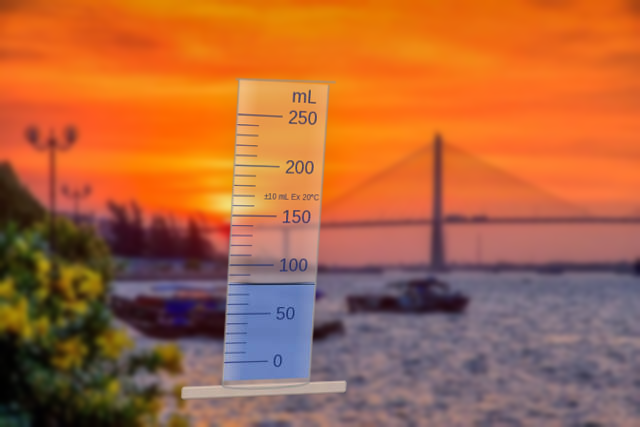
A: 80 mL
